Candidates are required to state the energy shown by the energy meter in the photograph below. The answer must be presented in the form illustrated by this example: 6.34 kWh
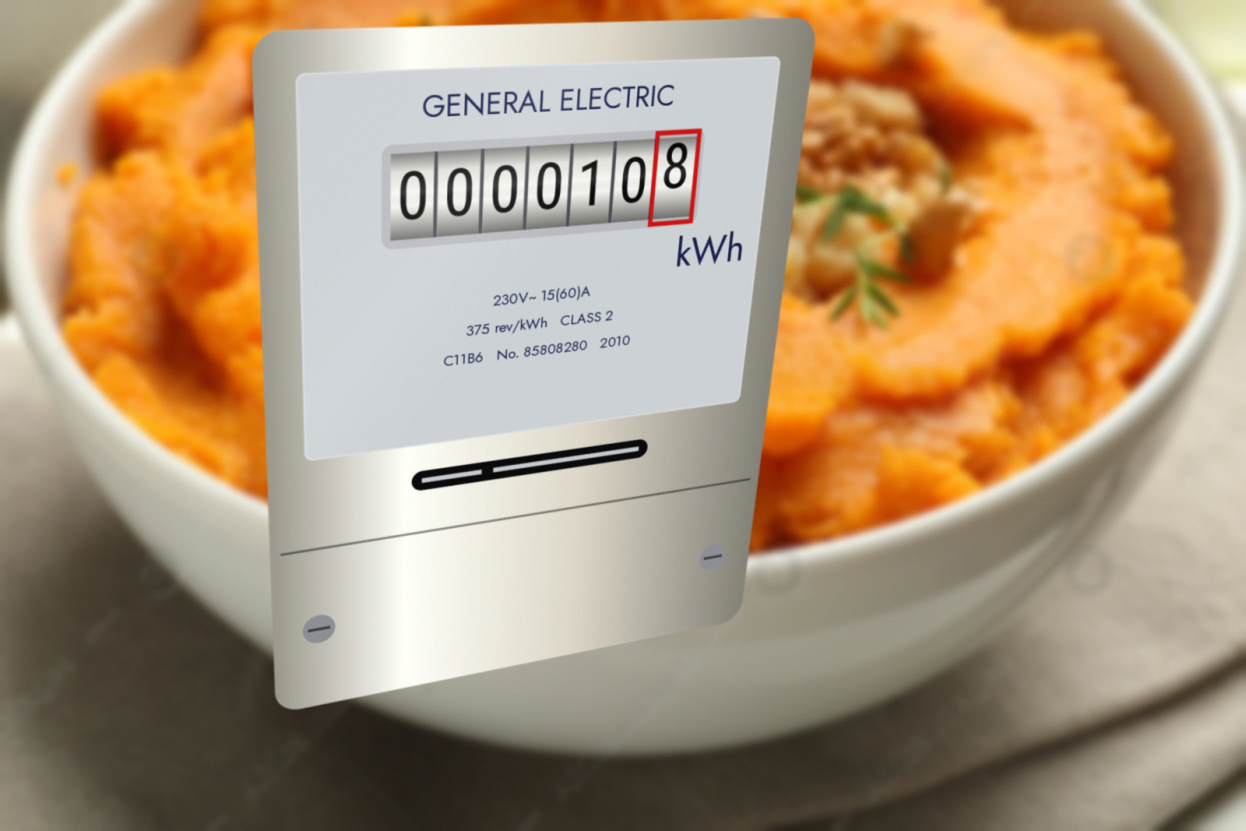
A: 10.8 kWh
